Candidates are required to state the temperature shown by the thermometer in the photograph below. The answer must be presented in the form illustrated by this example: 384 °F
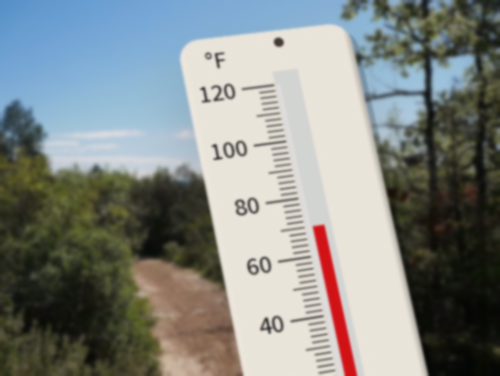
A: 70 °F
